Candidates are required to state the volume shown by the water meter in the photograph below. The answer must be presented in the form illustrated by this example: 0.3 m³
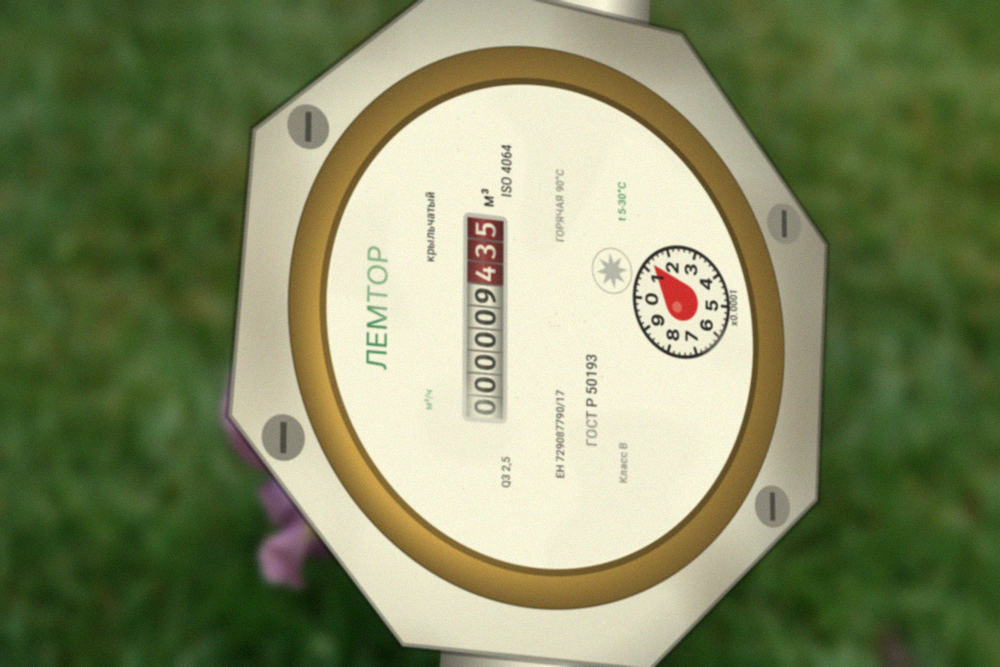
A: 9.4351 m³
